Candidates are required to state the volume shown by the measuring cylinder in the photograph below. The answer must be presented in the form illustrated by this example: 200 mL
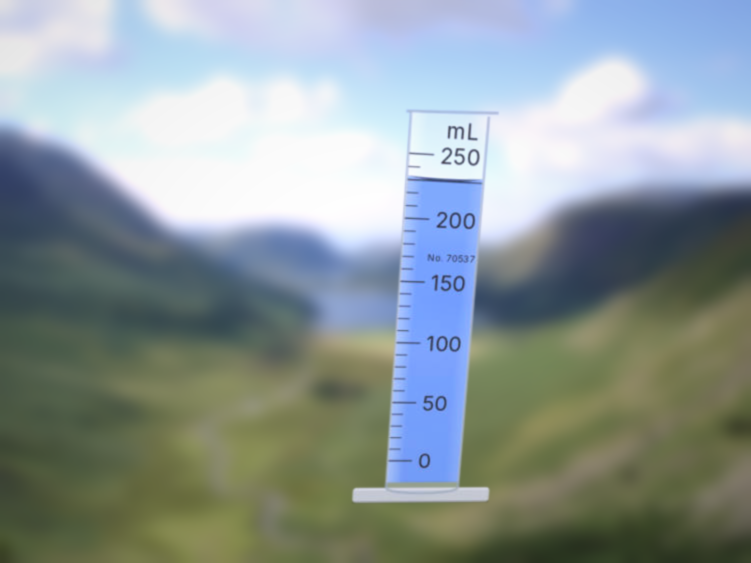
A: 230 mL
